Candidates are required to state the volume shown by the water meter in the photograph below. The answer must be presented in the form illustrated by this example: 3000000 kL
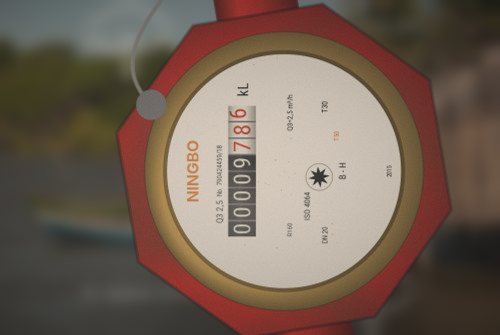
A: 9.786 kL
